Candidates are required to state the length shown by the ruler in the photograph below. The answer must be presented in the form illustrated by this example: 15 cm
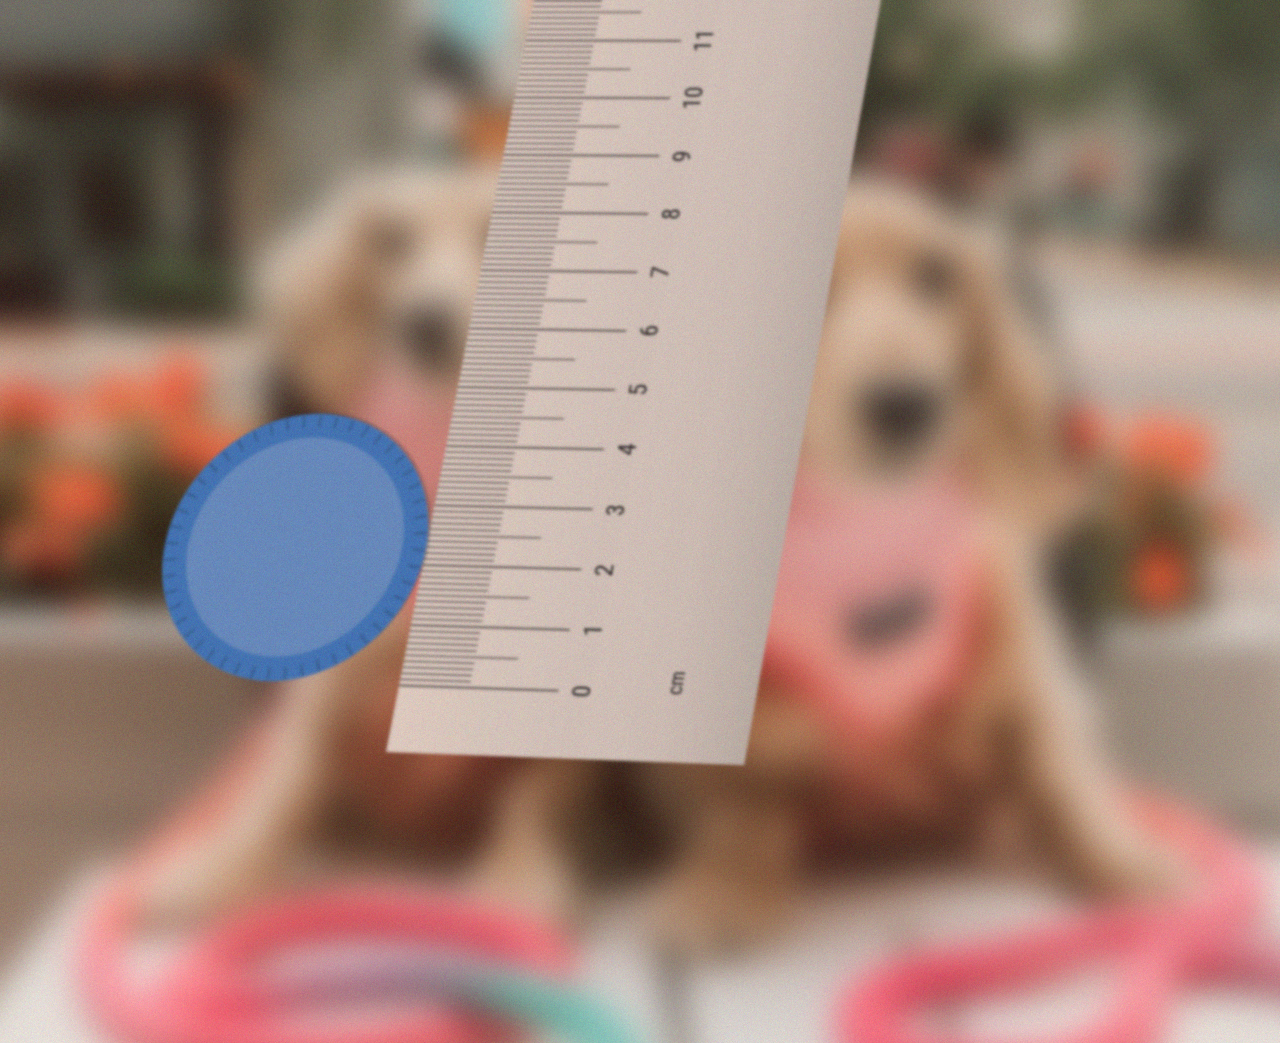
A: 4.5 cm
